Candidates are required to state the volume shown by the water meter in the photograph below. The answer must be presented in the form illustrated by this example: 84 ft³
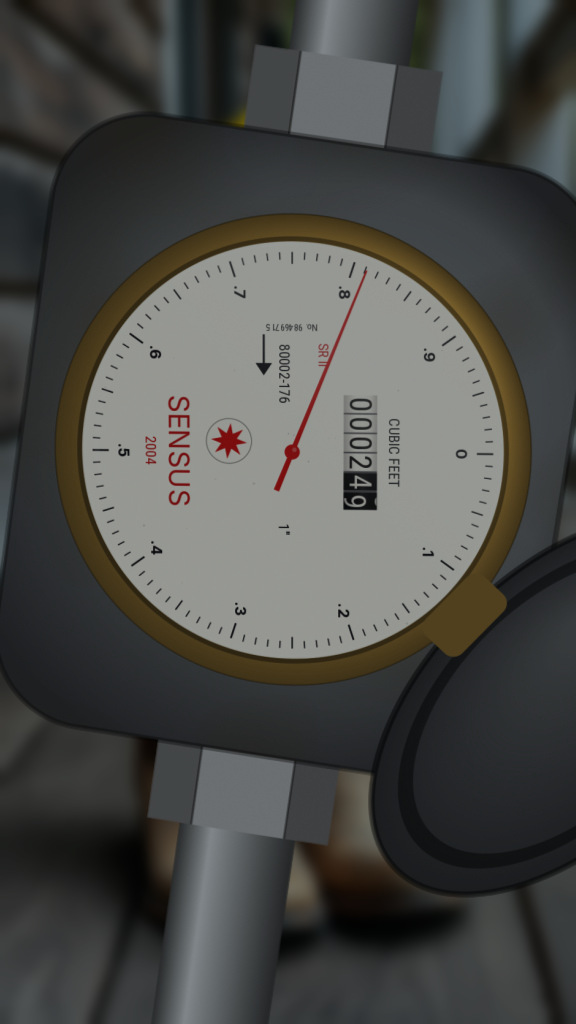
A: 248.81 ft³
